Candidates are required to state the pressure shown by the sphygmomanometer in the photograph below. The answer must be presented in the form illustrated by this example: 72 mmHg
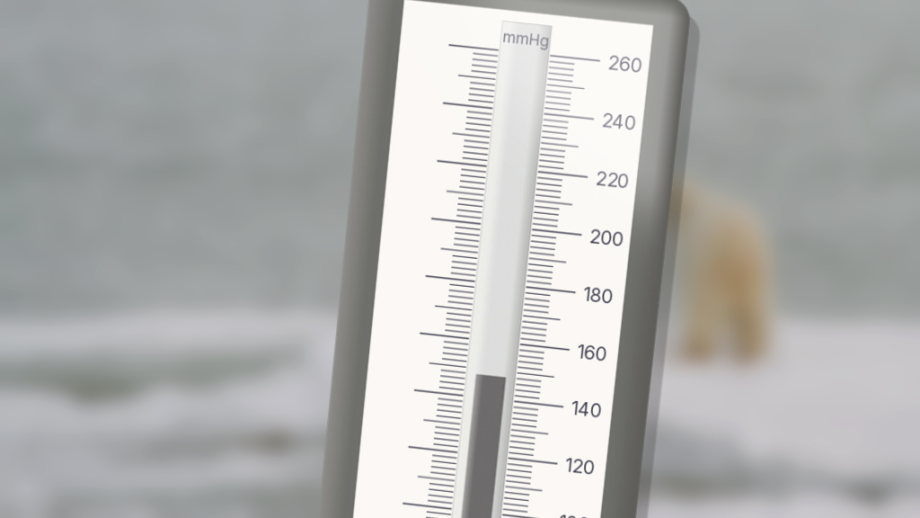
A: 148 mmHg
